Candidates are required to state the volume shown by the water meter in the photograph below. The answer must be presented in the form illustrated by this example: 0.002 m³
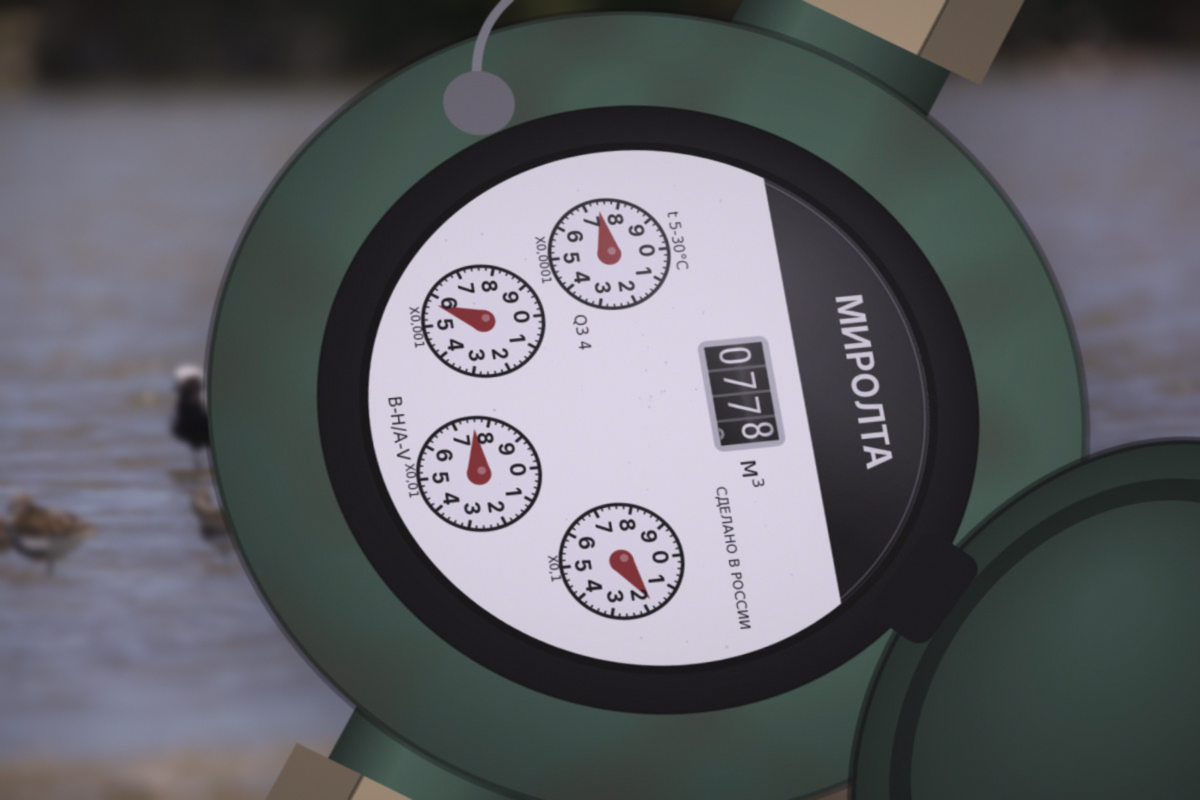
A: 778.1757 m³
